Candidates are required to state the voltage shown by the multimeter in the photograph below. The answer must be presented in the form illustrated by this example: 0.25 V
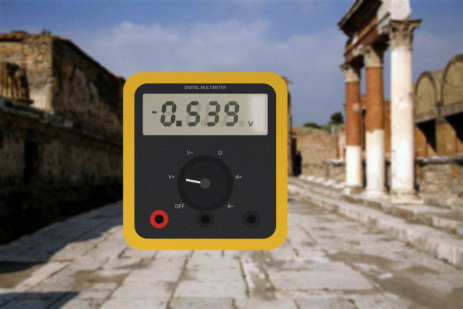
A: -0.539 V
